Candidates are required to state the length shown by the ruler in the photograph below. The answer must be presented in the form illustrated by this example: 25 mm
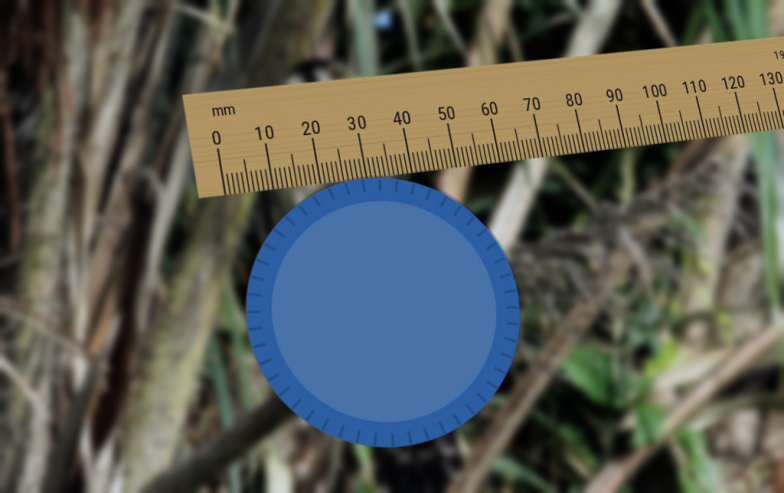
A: 58 mm
